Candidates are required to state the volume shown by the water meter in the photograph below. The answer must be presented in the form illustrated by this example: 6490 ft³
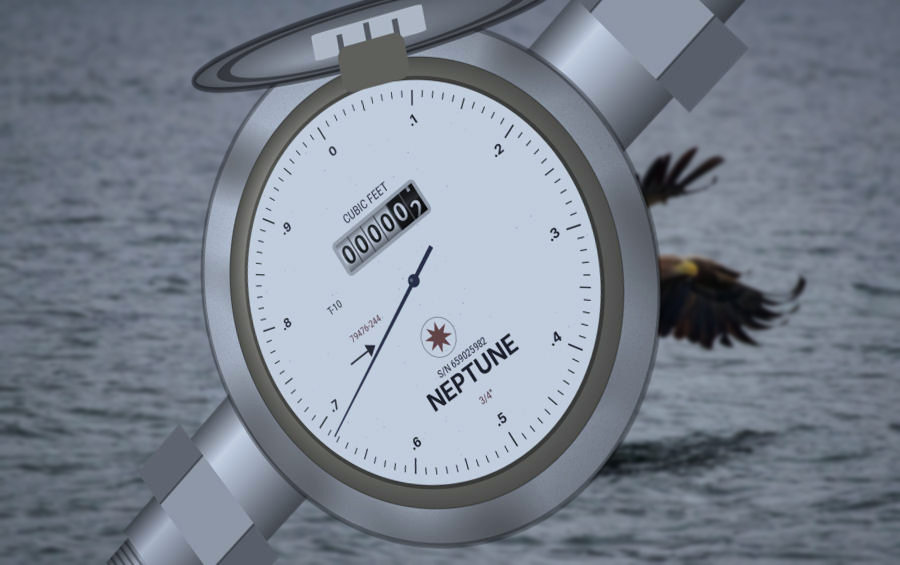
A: 1.68 ft³
